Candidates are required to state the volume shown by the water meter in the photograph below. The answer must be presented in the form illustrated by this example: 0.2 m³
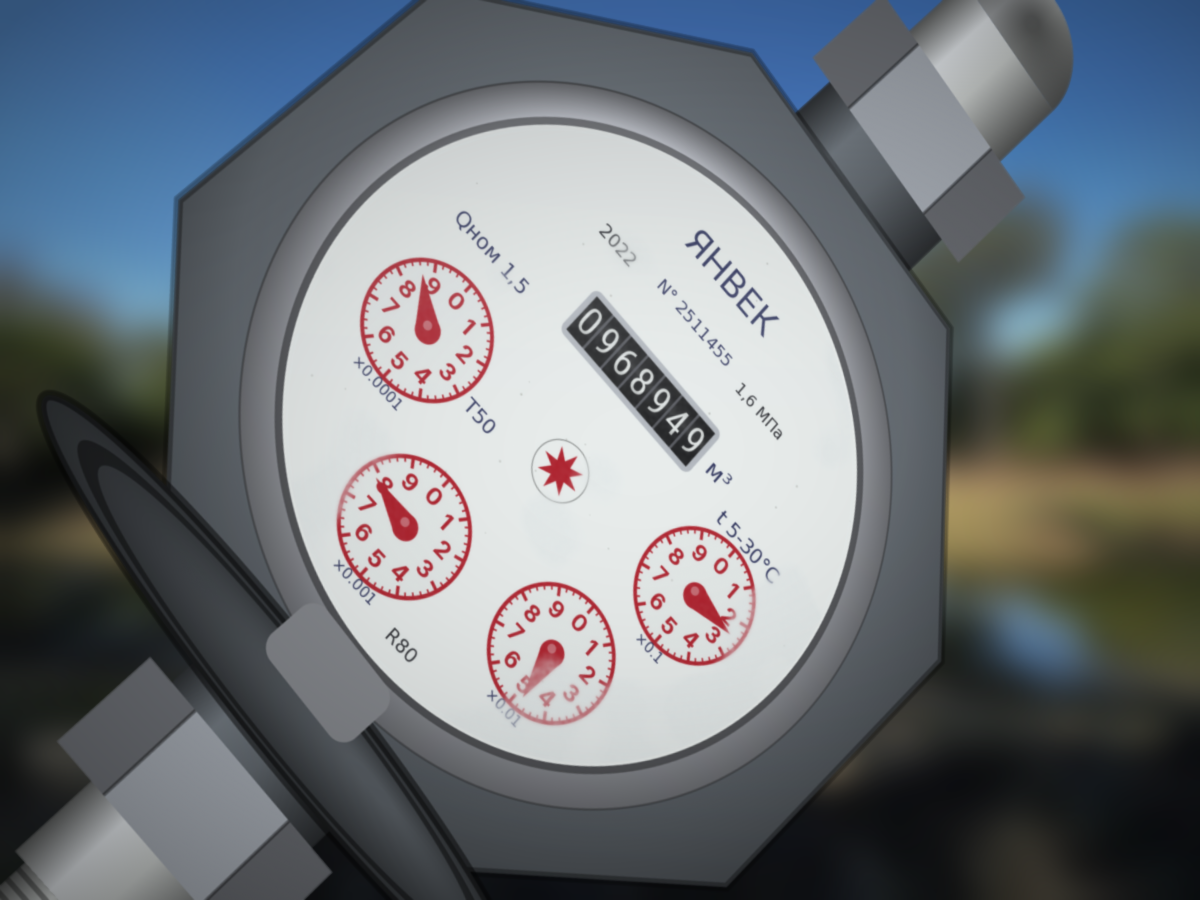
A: 968949.2478 m³
